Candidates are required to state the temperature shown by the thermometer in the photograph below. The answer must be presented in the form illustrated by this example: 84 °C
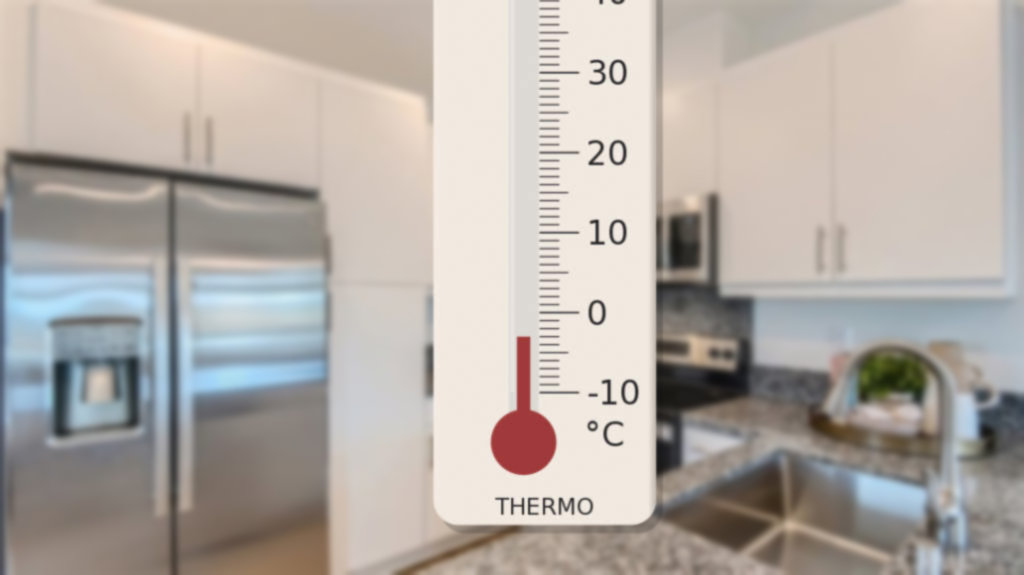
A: -3 °C
